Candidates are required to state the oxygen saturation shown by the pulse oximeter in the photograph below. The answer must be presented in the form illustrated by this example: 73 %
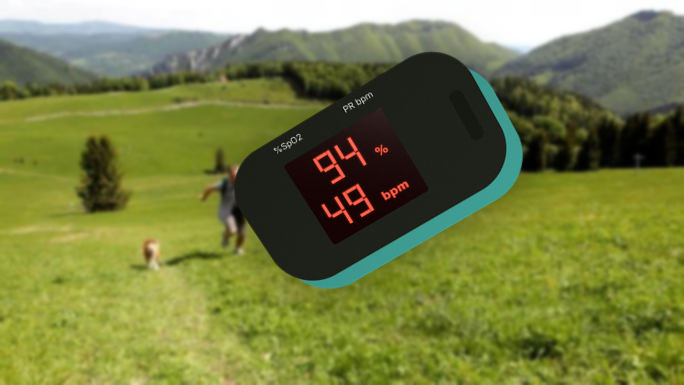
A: 94 %
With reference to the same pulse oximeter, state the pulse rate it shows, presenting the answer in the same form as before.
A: 49 bpm
